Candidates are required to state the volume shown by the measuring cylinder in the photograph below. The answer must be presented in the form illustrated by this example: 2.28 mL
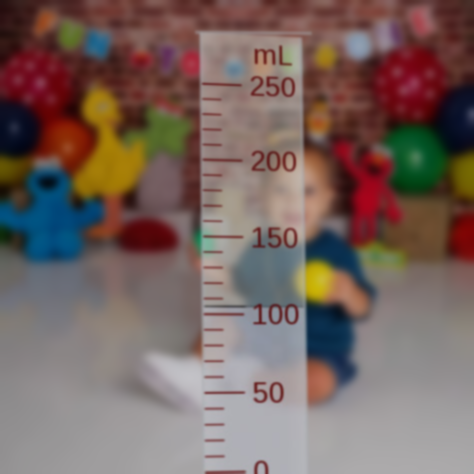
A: 105 mL
